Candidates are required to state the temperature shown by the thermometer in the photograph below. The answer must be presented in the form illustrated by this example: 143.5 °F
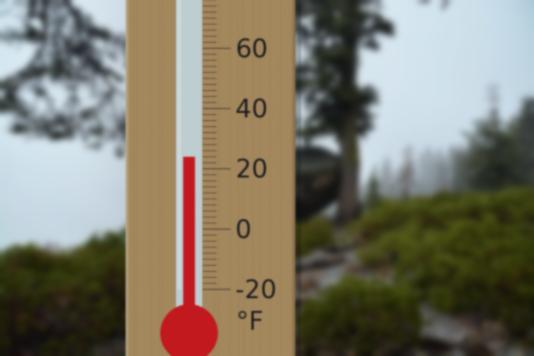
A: 24 °F
